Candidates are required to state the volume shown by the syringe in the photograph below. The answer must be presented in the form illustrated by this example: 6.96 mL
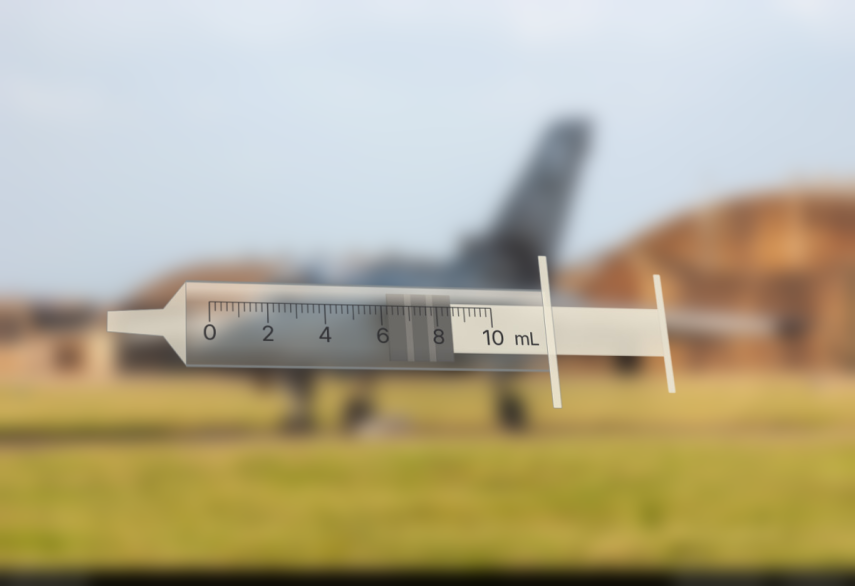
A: 6.2 mL
